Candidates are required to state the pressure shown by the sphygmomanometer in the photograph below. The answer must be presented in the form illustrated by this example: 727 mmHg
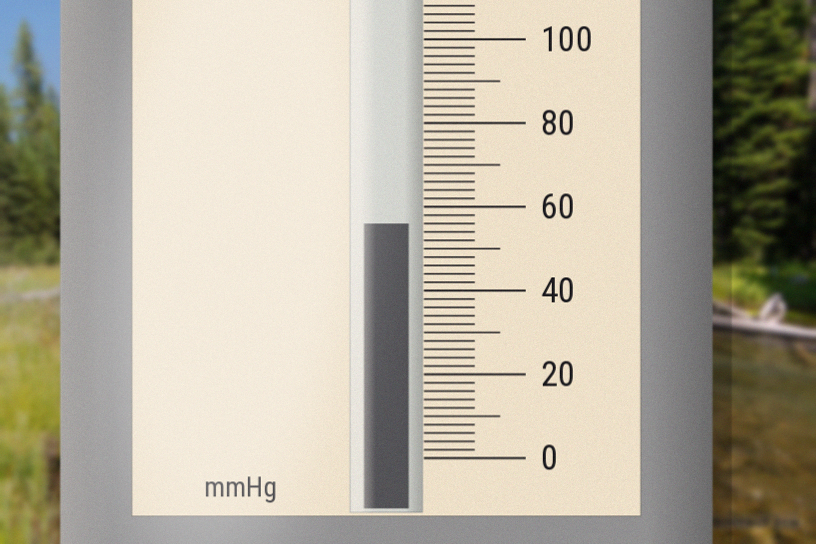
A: 56 mmHg
